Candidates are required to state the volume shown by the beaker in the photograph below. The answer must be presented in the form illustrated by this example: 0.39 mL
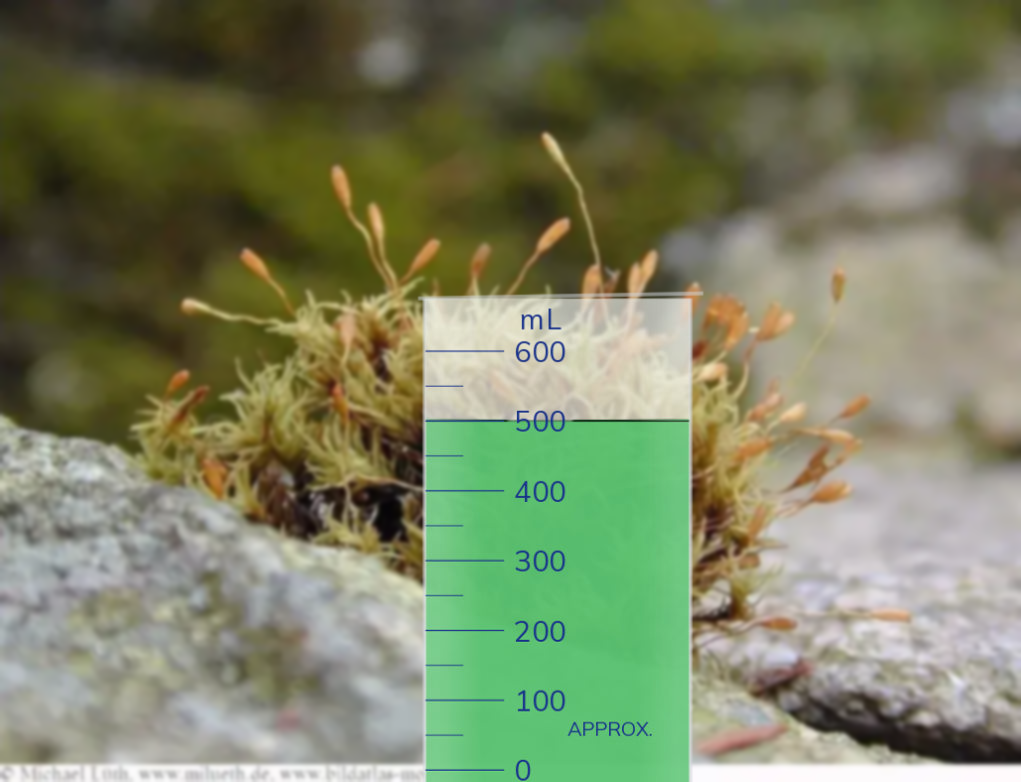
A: 500 mL
